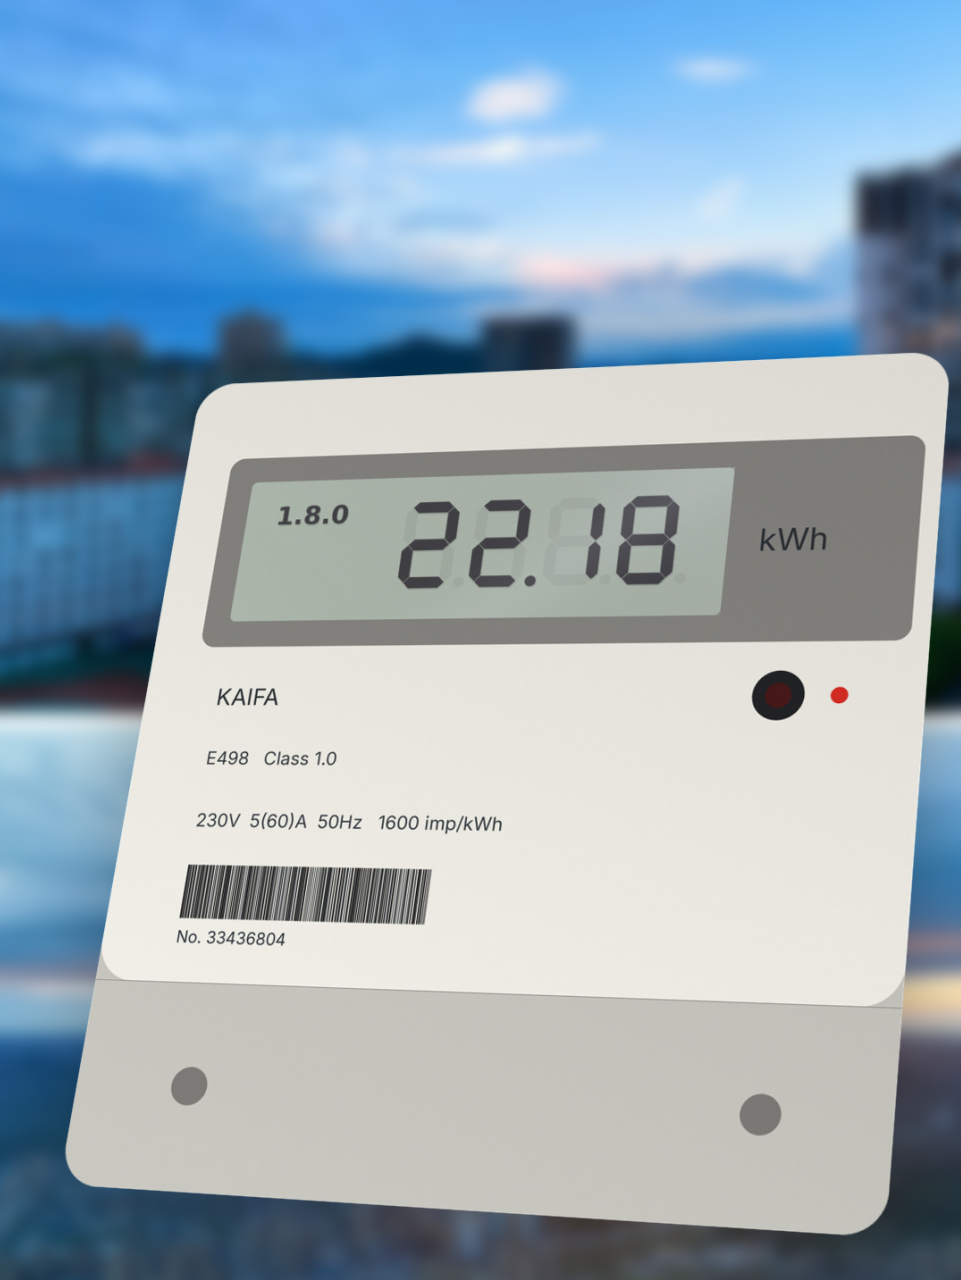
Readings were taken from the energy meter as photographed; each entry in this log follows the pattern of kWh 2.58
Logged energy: kWh 22.18
